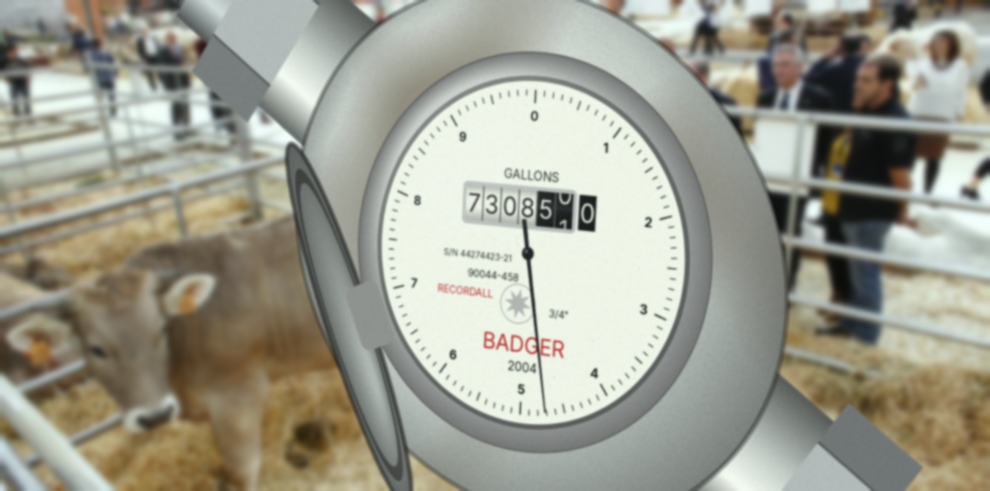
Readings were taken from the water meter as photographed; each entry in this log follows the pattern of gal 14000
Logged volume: gal 7308504.7
